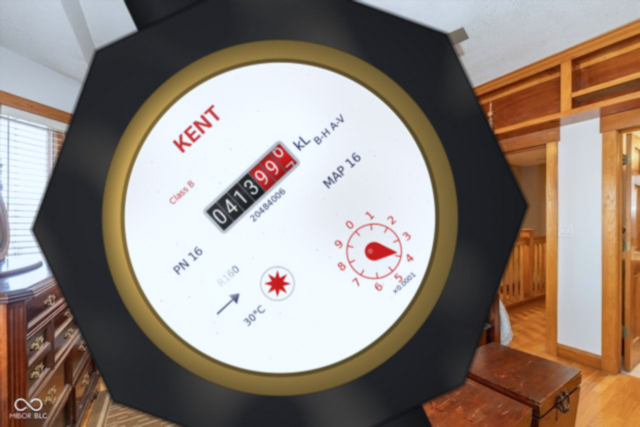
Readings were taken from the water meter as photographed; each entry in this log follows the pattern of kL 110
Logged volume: kL 413.9963
